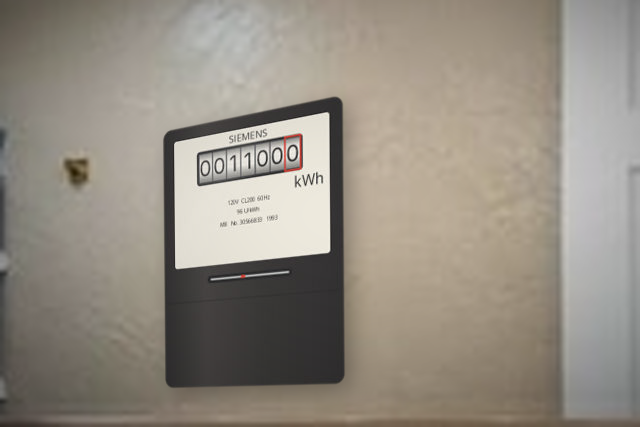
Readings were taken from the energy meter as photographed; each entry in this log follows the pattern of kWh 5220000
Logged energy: kWh 1100.0
